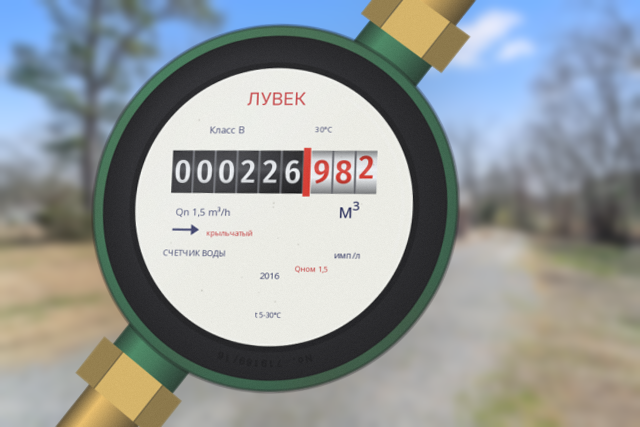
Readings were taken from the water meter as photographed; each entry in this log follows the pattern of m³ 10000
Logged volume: m³ 226.982
